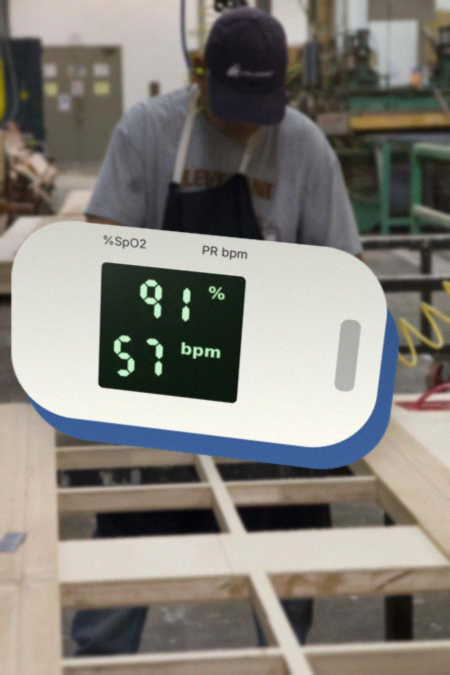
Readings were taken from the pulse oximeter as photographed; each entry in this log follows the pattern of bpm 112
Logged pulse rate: bpm 57
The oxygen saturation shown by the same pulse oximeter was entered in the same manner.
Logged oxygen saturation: % 91
